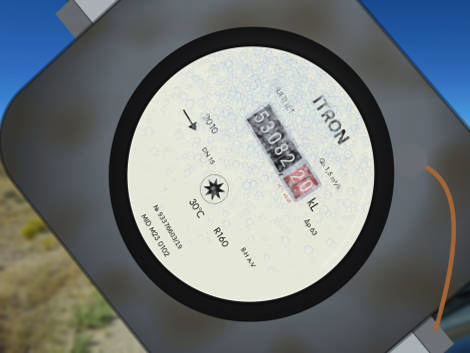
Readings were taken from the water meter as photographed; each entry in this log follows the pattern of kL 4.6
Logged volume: kL 53082.20
